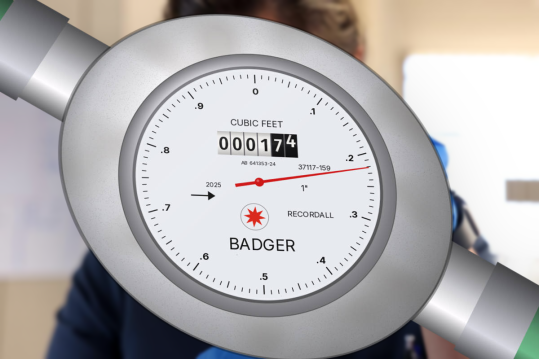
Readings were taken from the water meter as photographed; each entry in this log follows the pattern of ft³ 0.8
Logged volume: ft³ 174.22
